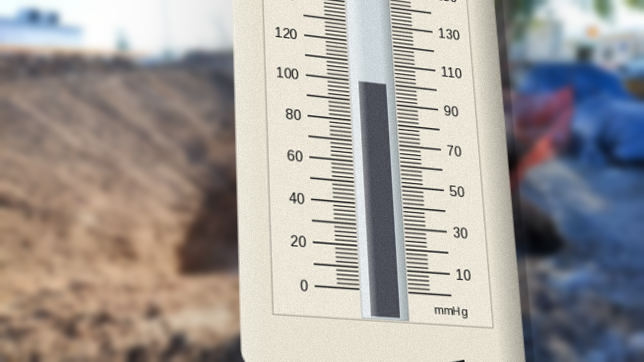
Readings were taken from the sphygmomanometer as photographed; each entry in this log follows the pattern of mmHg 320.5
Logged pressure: mmHg 100
